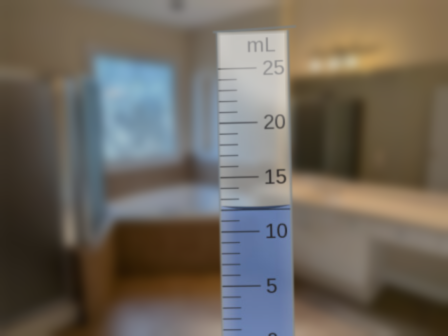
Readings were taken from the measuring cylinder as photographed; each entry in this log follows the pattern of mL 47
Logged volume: mL 12
